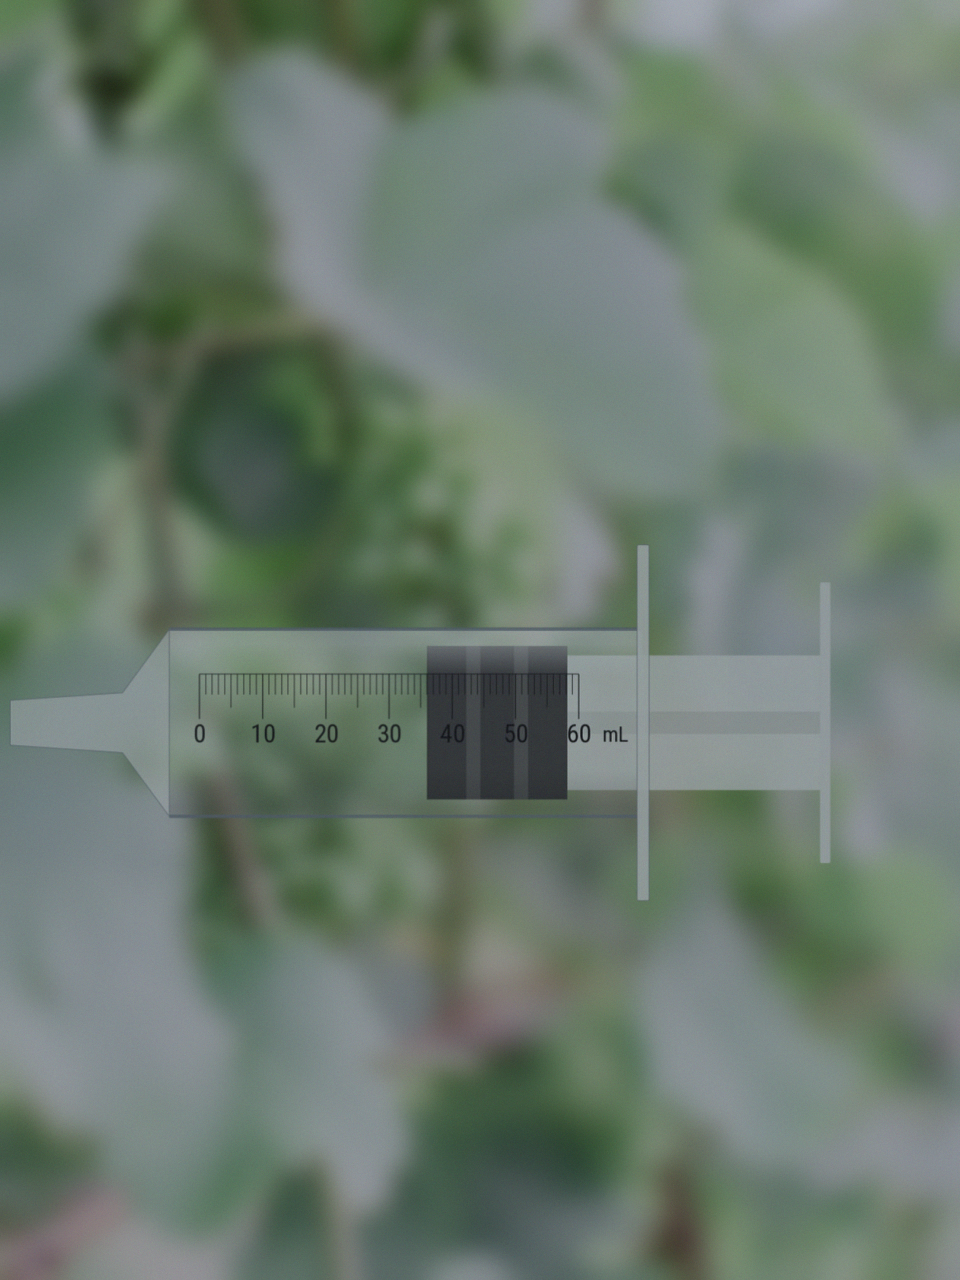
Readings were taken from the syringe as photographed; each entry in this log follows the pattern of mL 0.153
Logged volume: mL 36
